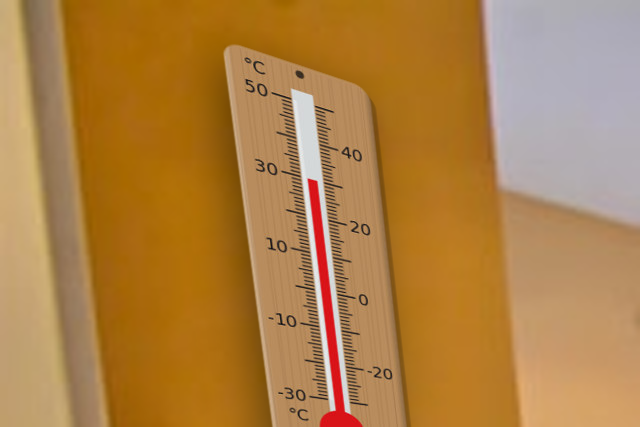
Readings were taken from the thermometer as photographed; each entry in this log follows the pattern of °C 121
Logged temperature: °C 30
